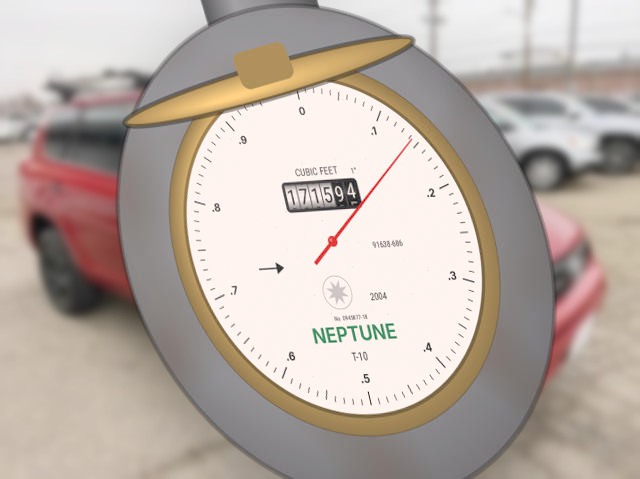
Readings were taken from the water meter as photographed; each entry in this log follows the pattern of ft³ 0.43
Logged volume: ft³ 171594.14
